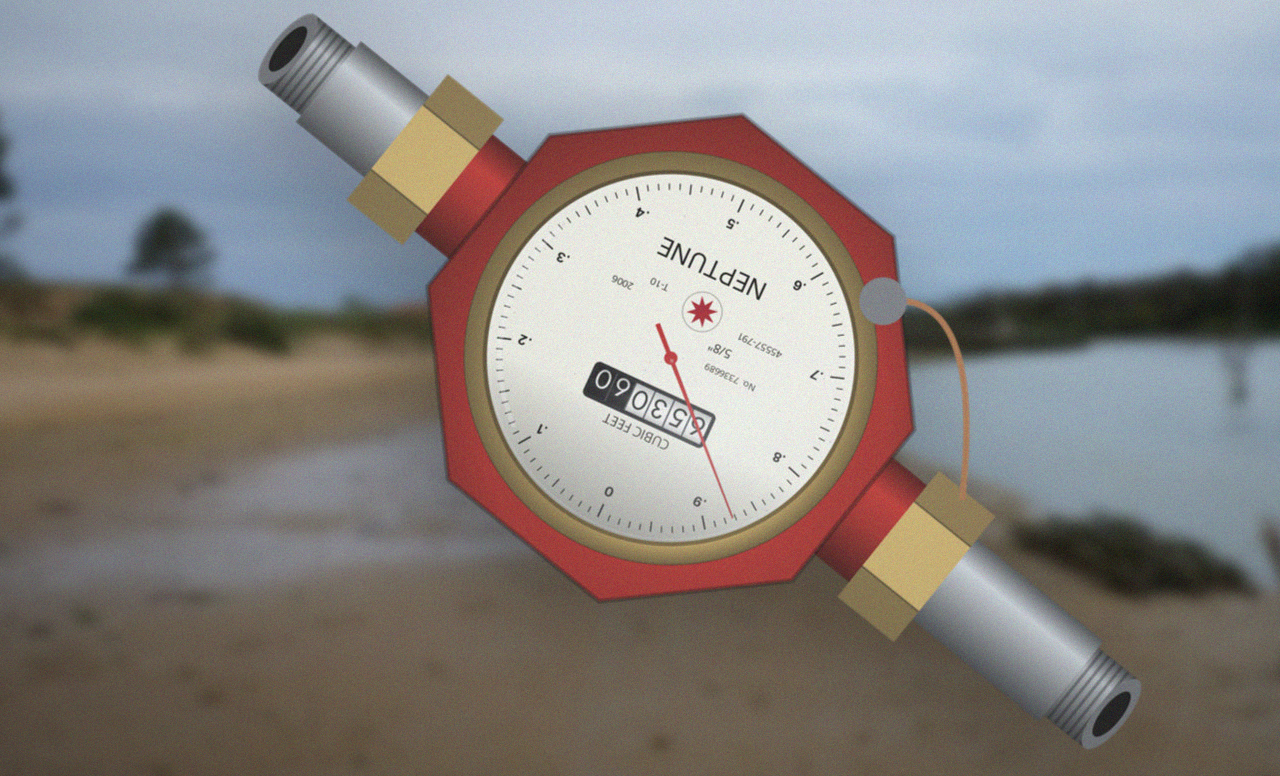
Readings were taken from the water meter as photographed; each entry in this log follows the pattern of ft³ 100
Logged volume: ft³ 653059.87
